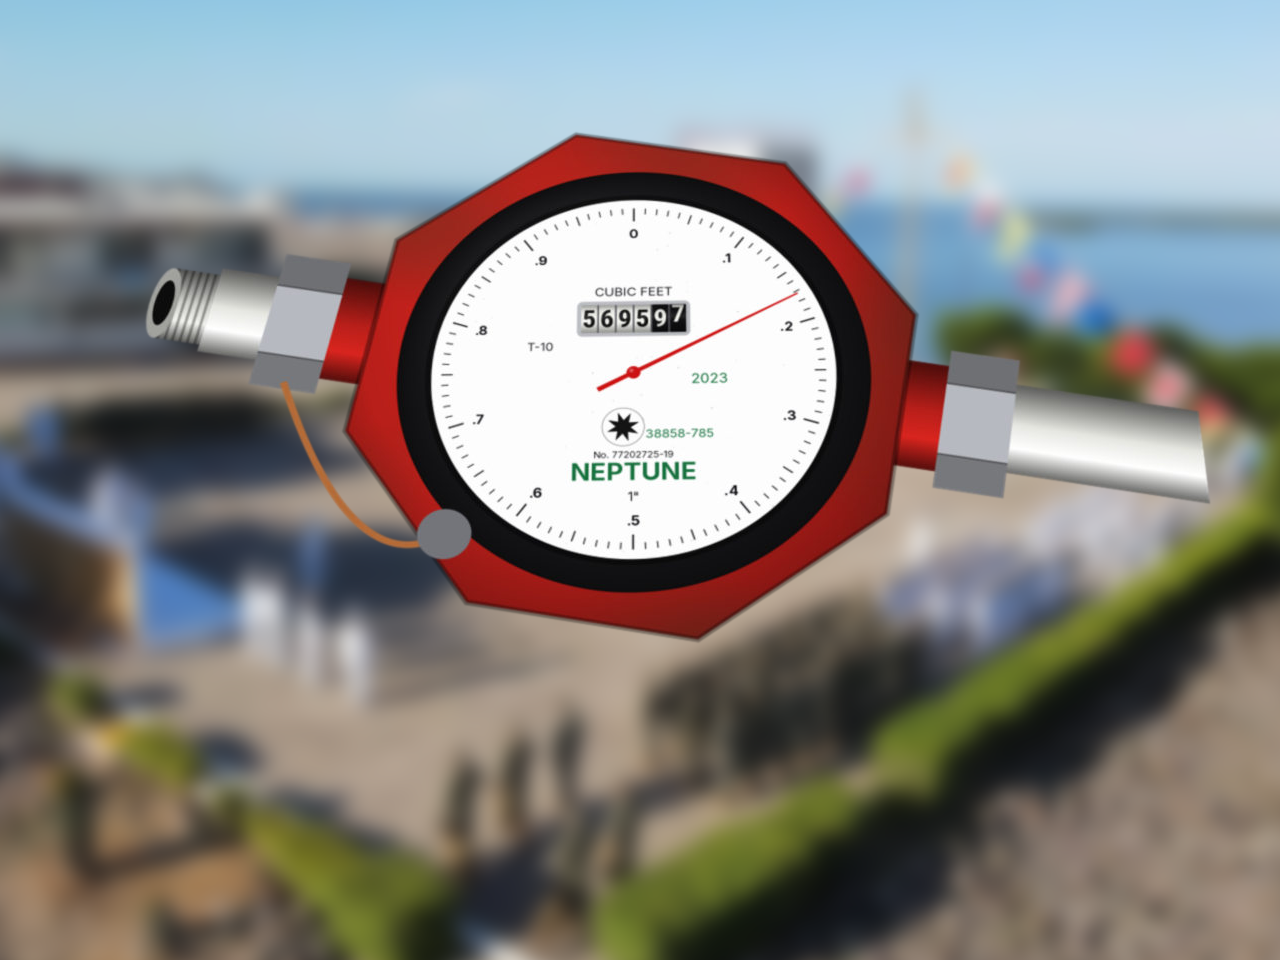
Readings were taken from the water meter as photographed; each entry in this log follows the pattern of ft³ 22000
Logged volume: ft³ 569597.17
